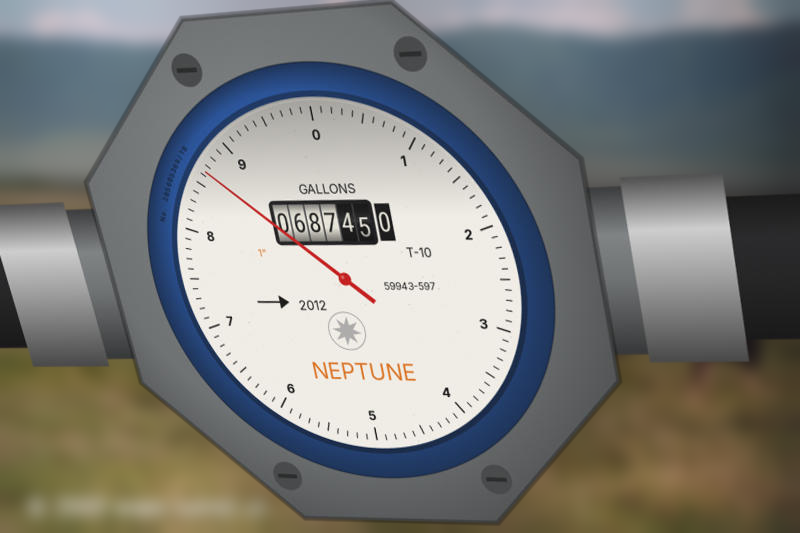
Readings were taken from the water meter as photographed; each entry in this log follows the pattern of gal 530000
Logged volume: gal 687448.6
